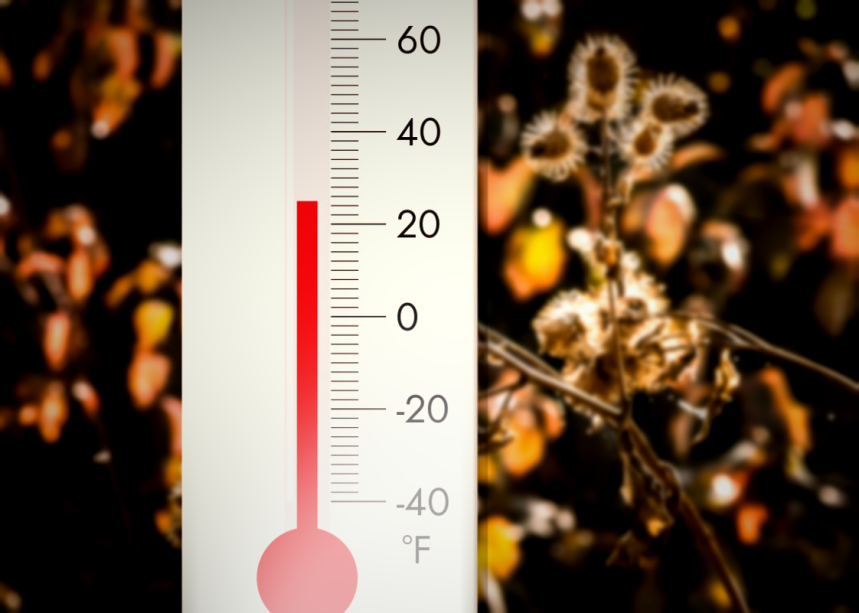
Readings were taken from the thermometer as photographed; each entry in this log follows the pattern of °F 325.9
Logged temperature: °F 25
